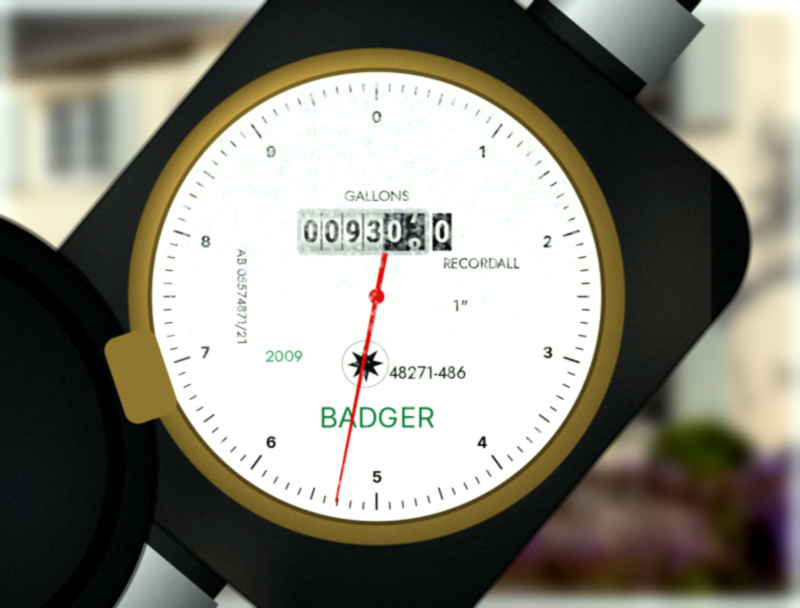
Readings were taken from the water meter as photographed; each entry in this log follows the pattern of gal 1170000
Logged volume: gal 93075.3
